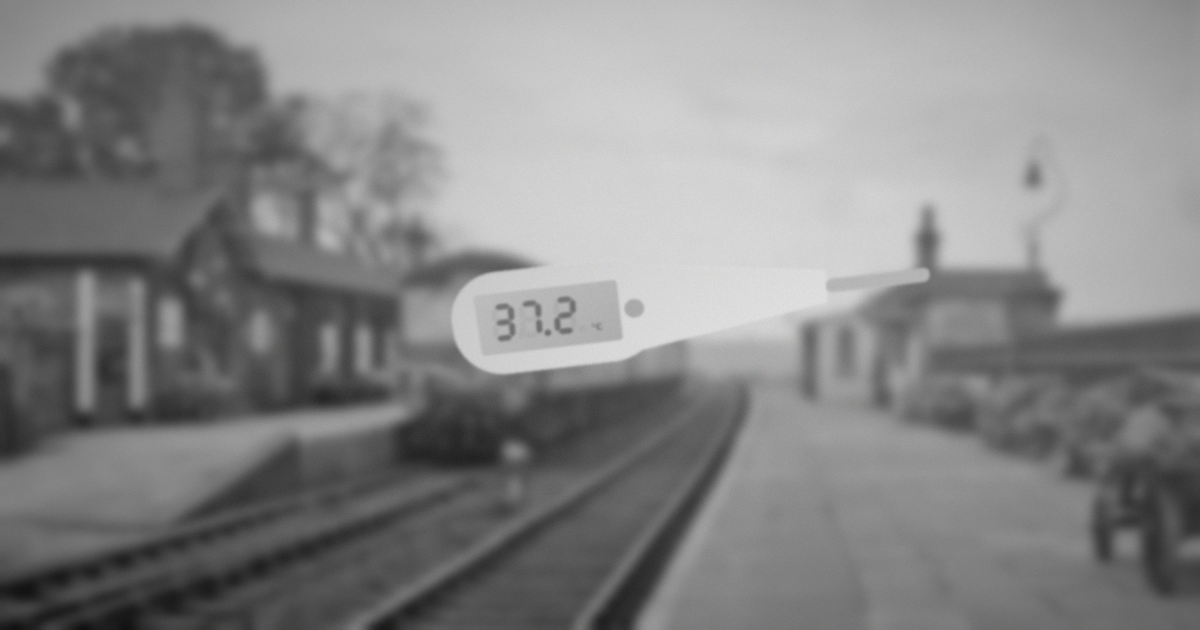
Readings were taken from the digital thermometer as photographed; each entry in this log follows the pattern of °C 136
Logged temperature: °C 37.2
